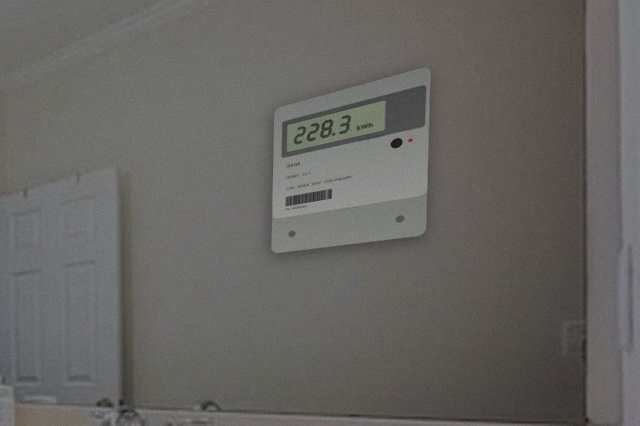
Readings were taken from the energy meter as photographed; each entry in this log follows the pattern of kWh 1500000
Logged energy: kWh 228.3
